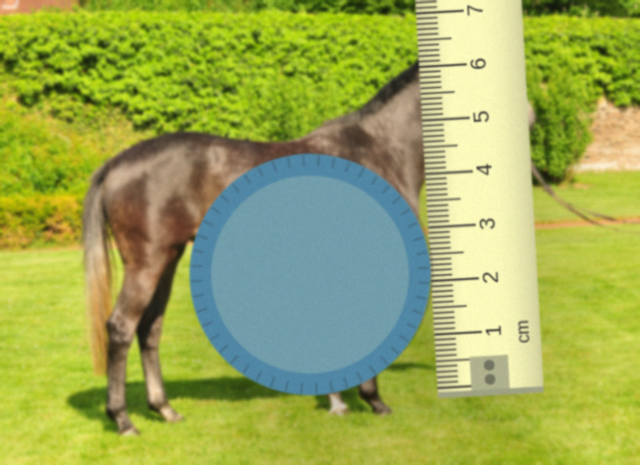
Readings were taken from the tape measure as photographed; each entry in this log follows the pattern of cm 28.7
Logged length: cm 4.5
